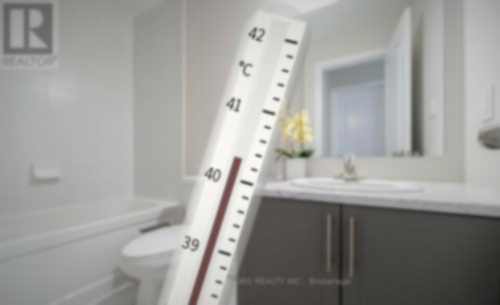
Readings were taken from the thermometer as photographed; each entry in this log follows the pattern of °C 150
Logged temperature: °C 40.3
